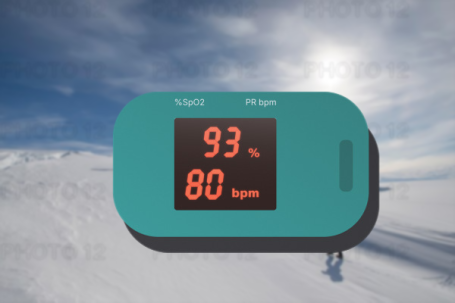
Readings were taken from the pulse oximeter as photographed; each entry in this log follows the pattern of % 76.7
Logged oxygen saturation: % 93
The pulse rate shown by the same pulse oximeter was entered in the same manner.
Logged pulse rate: bpm 80
